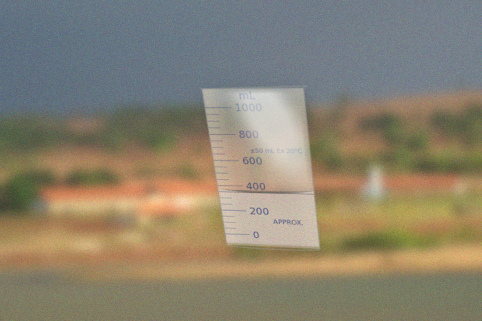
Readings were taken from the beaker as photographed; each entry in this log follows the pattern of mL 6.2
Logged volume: mL 350
